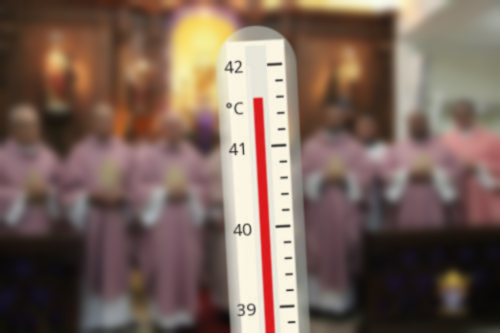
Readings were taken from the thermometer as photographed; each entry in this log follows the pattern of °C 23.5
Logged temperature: °C 41.6
